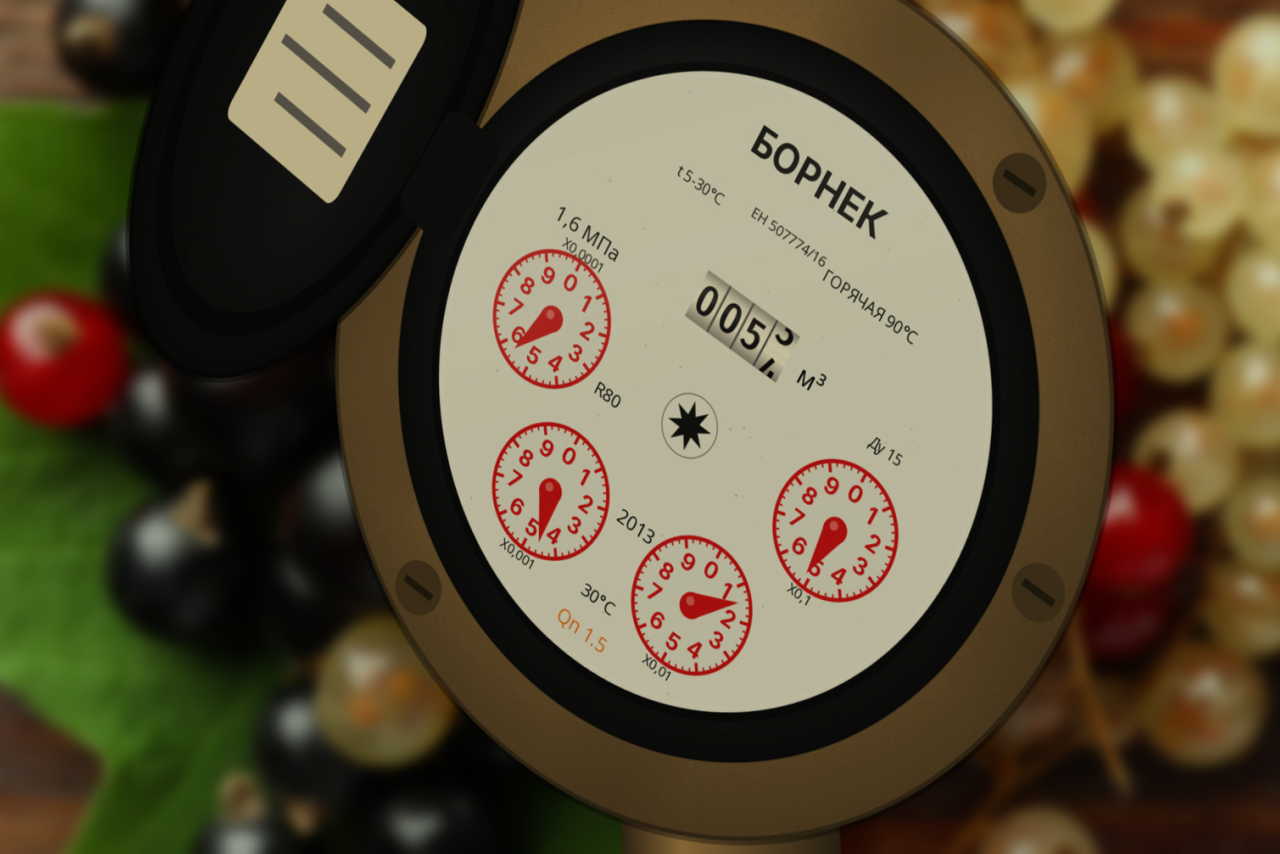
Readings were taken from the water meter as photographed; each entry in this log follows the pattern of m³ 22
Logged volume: m³ 53.5145
